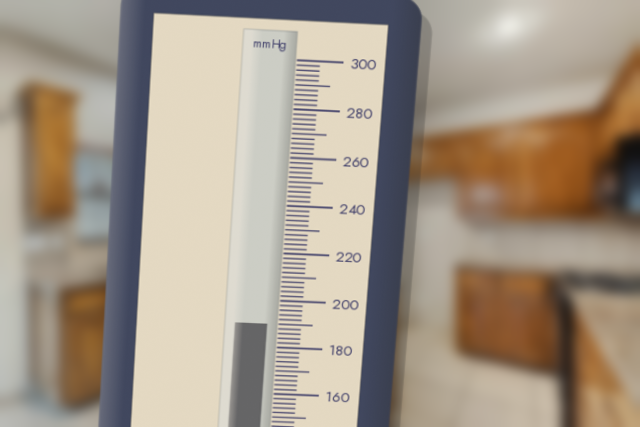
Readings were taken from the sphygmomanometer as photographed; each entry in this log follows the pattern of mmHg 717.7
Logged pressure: mmHg 190
